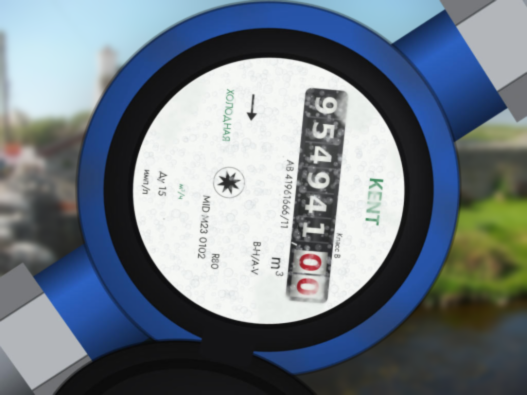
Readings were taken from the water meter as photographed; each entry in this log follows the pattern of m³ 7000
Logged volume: m³ 954941.00
